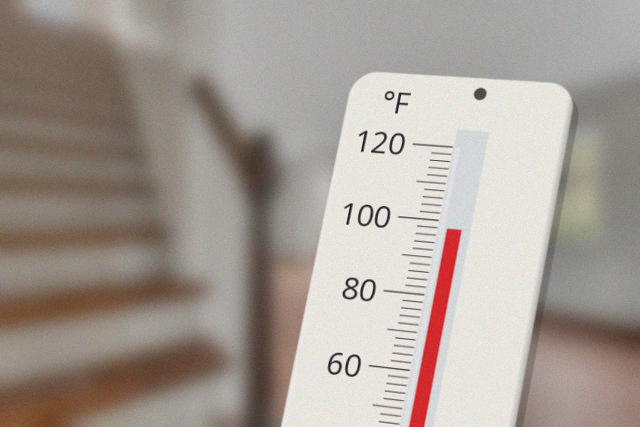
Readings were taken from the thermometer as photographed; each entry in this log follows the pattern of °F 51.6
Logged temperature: °F 98
